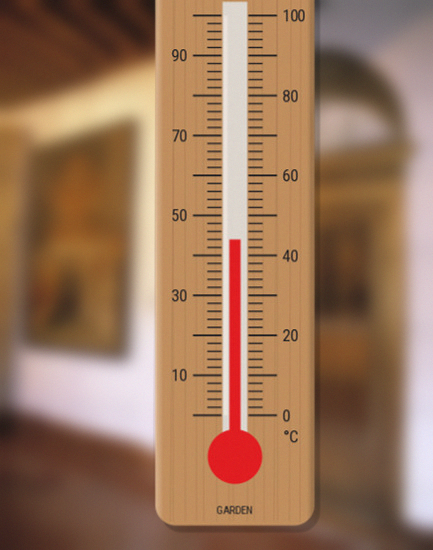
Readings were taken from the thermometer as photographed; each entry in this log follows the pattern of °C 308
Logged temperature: °C 44
